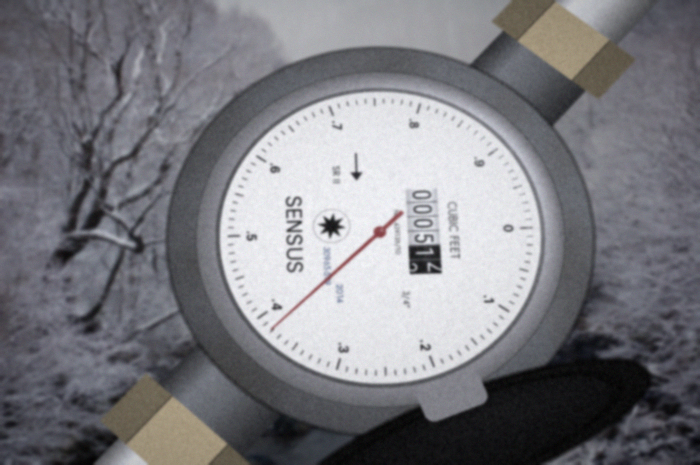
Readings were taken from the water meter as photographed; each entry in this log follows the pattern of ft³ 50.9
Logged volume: ft³ 512.38
